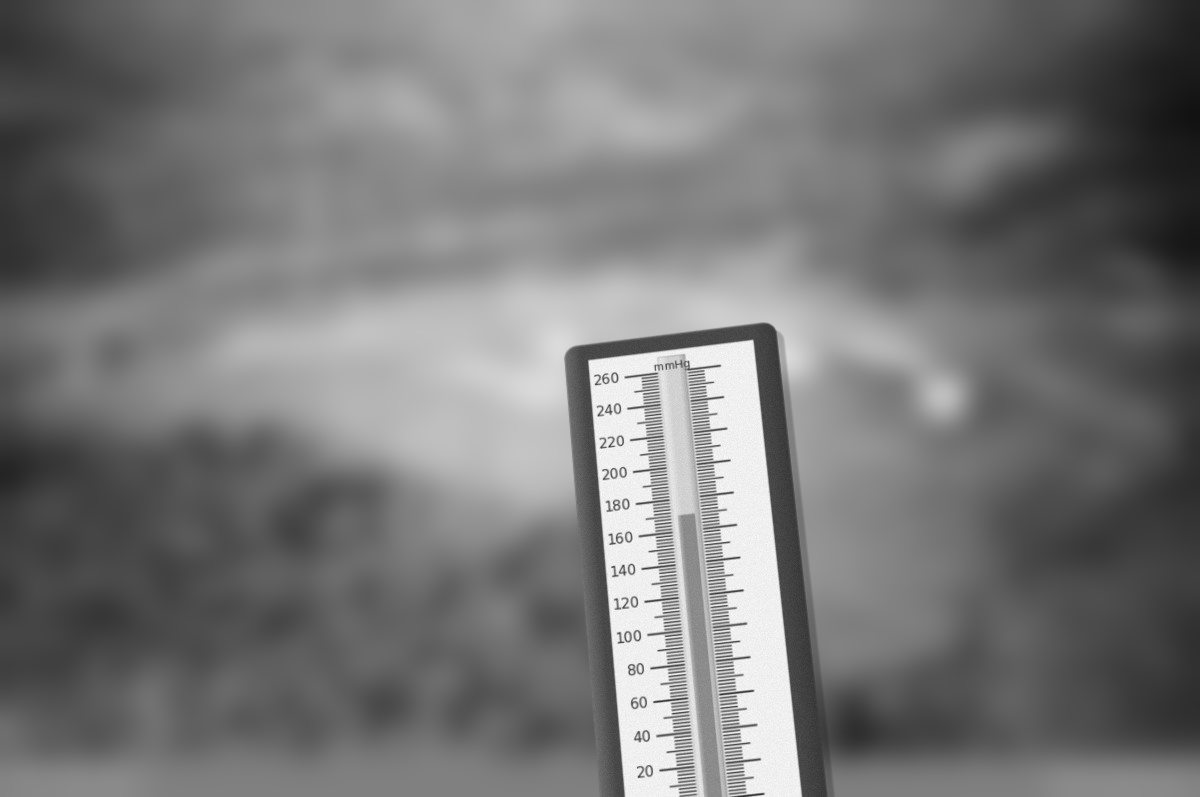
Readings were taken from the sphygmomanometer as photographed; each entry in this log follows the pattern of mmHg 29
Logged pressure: mmHg 170
